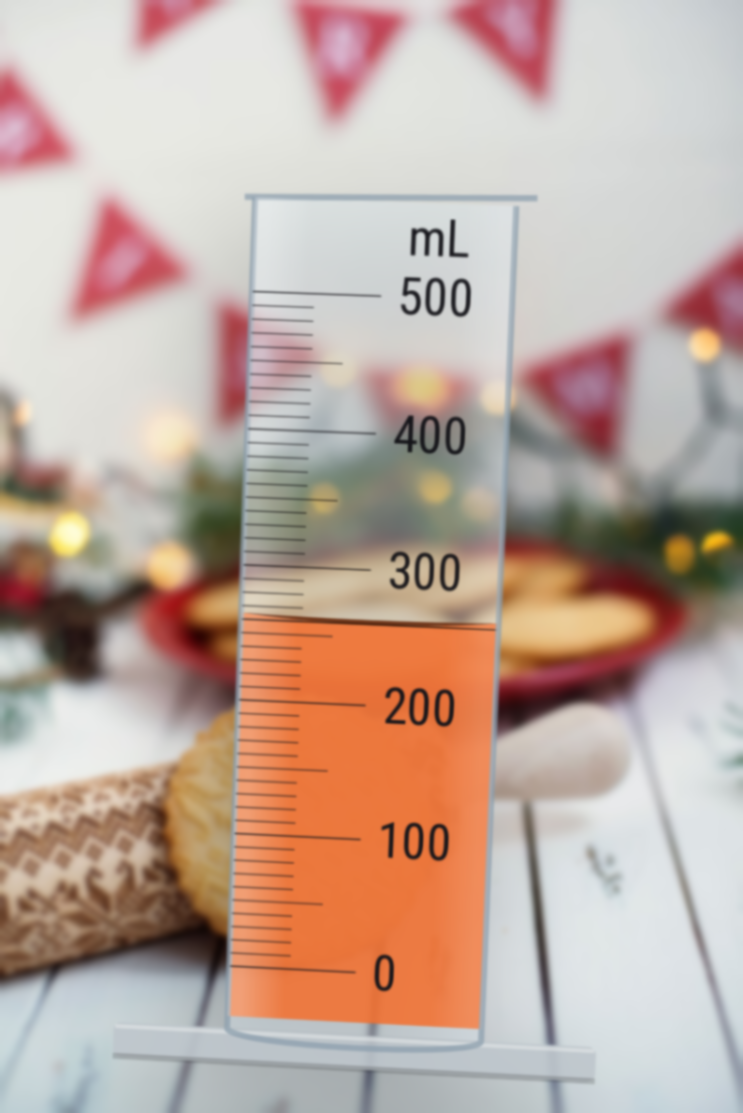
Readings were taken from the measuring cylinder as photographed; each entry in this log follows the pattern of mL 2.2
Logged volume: mL 260
